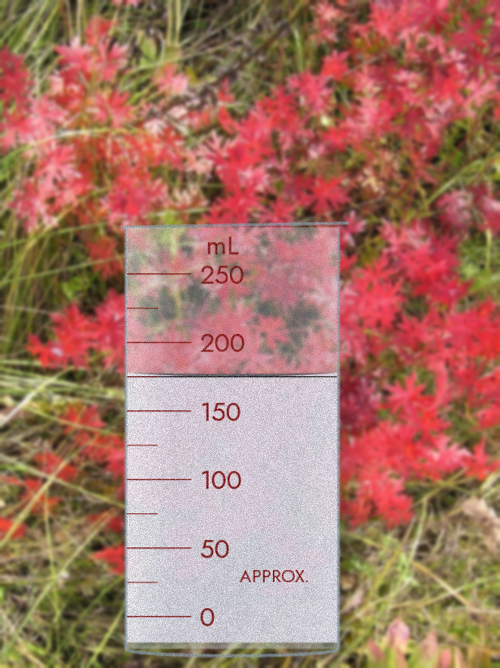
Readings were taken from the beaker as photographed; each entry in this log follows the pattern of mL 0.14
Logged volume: mL 175
